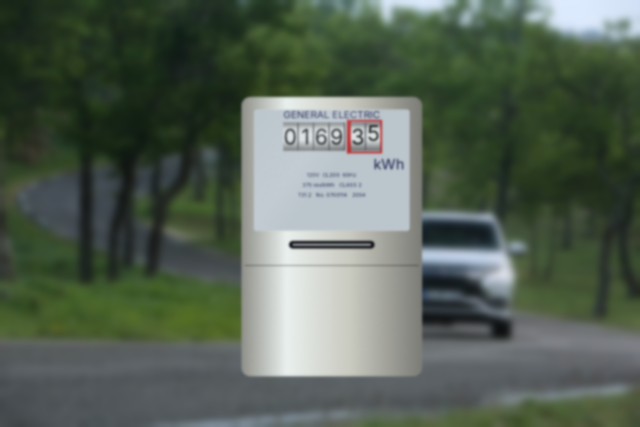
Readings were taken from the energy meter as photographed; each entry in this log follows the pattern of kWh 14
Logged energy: kWh 169.35
